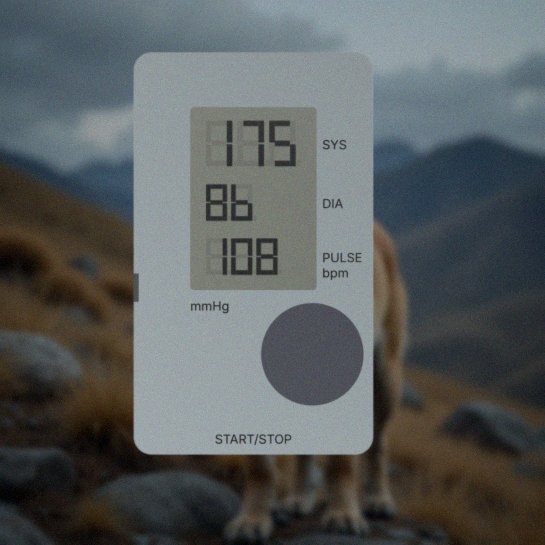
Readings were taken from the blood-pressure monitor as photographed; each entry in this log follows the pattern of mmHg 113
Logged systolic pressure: mmHg 175
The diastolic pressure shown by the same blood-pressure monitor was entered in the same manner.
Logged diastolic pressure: mmHg 86
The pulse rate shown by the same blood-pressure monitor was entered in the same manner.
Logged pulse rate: bpm 108
